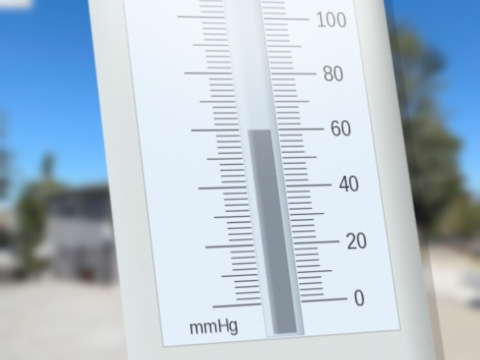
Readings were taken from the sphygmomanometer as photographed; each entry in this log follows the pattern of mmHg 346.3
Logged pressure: mmHg 60
